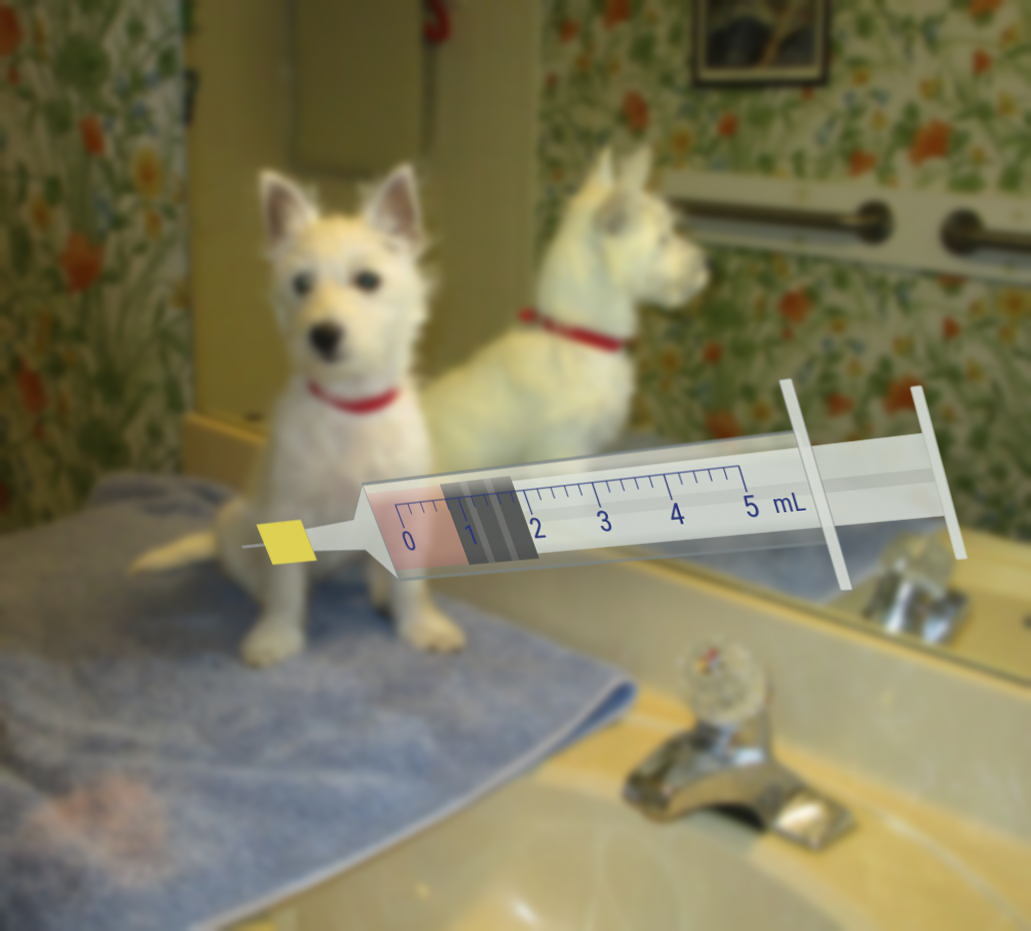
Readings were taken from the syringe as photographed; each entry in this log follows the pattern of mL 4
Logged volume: mL 0.8
